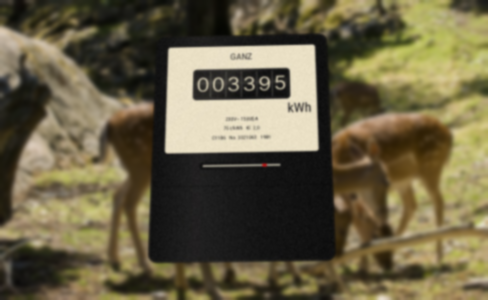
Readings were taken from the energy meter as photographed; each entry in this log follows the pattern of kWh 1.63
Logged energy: kWh 3395
